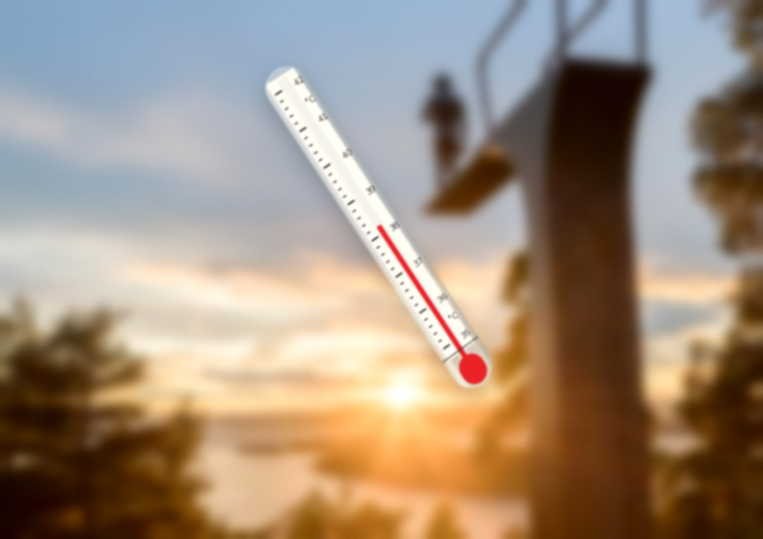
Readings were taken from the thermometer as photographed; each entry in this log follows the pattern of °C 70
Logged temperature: °C 38.2
